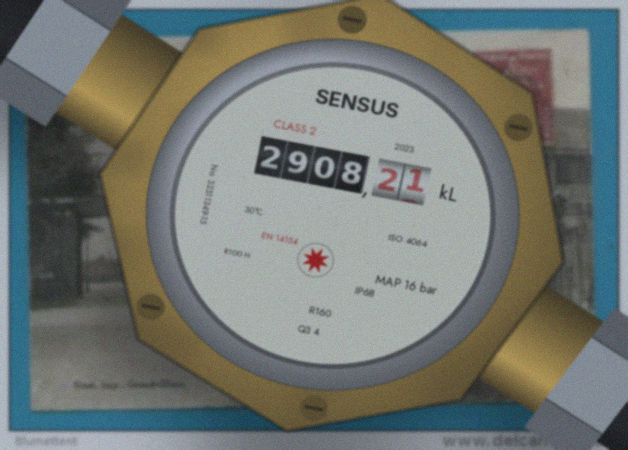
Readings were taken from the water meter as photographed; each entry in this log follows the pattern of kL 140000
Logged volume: kL 2908.21
